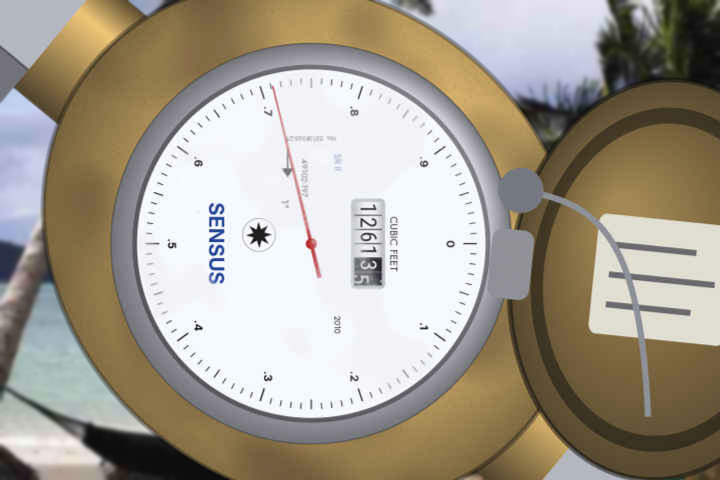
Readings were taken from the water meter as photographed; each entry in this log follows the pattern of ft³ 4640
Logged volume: ft³ 126134.71
